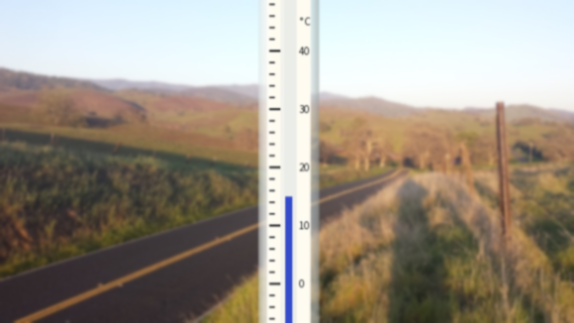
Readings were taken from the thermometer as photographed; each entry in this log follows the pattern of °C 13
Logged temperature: °C 15
